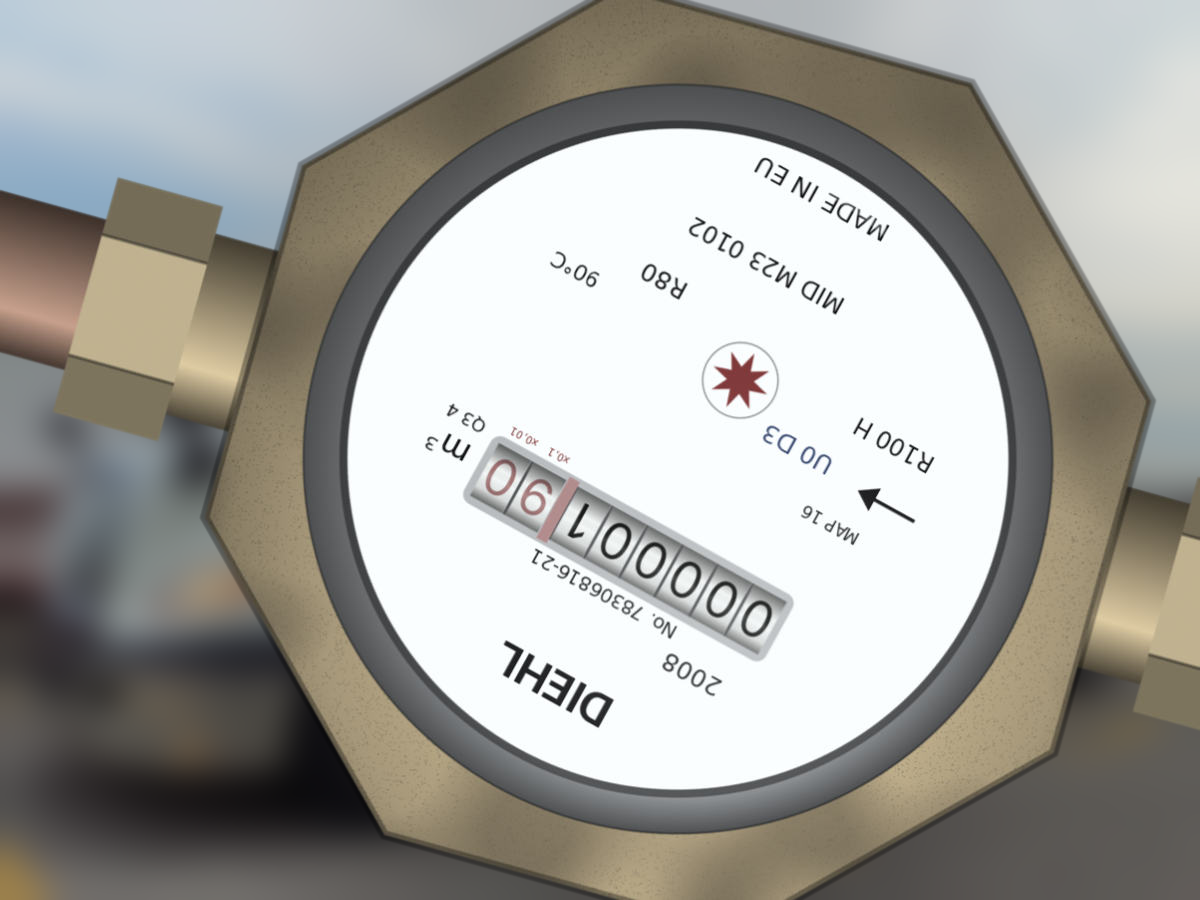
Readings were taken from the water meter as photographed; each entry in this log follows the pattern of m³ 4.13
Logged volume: m³ 1.90
